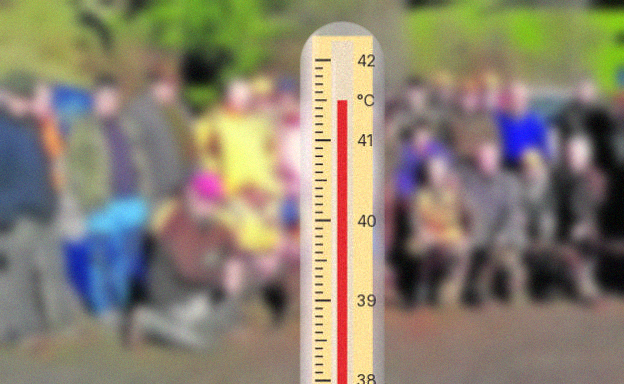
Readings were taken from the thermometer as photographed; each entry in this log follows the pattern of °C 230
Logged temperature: °C 41.5
